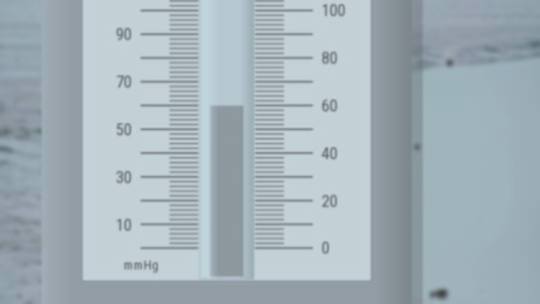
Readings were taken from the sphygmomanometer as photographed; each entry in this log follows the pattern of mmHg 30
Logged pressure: mmHg 60
